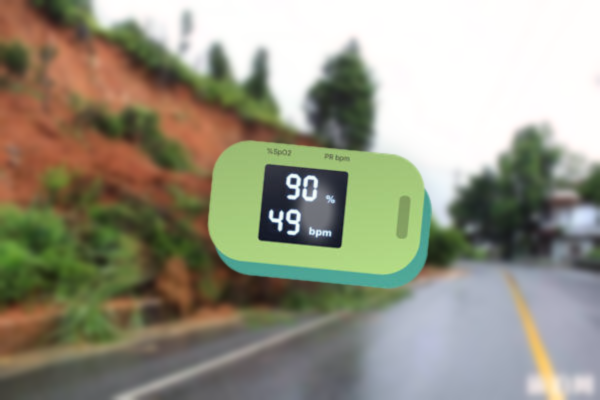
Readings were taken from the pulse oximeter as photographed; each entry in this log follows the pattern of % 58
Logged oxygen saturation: % 90
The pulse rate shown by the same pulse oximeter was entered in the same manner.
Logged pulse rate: bpm 49
